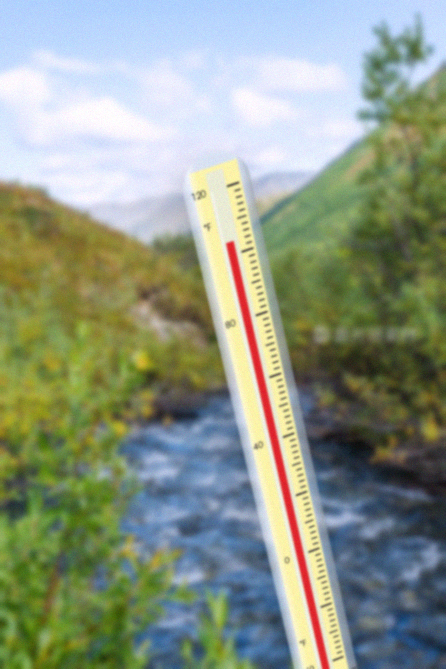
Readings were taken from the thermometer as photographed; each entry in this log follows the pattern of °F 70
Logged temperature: °F 104
